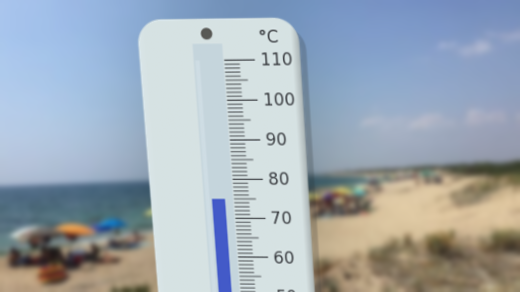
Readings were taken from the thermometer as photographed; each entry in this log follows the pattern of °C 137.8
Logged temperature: °C 75
